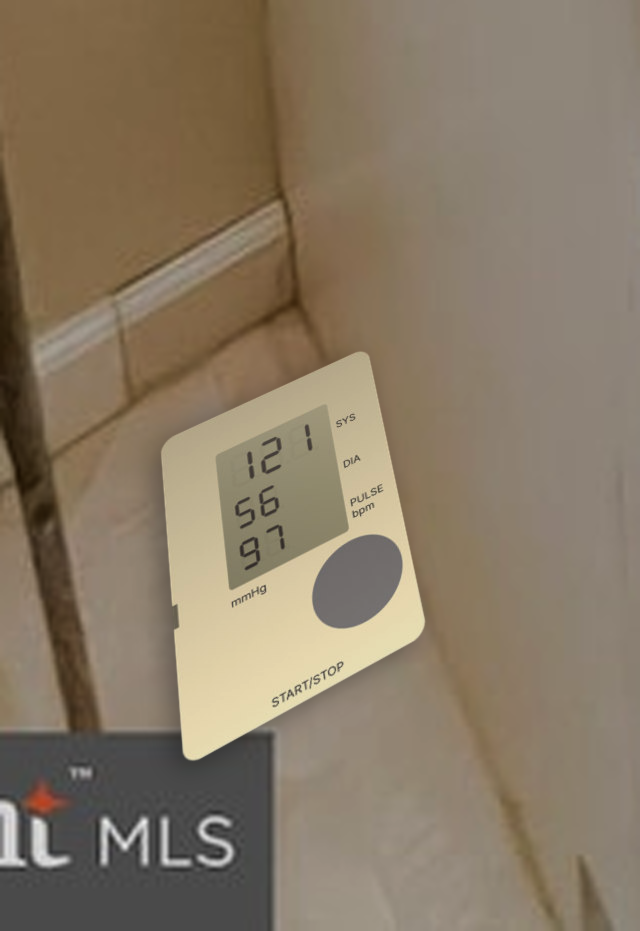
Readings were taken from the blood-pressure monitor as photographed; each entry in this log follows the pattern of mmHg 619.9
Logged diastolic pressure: mmHg 56
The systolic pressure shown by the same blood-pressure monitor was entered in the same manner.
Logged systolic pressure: mmHg 121
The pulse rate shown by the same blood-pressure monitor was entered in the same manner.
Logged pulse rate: bpm 97
